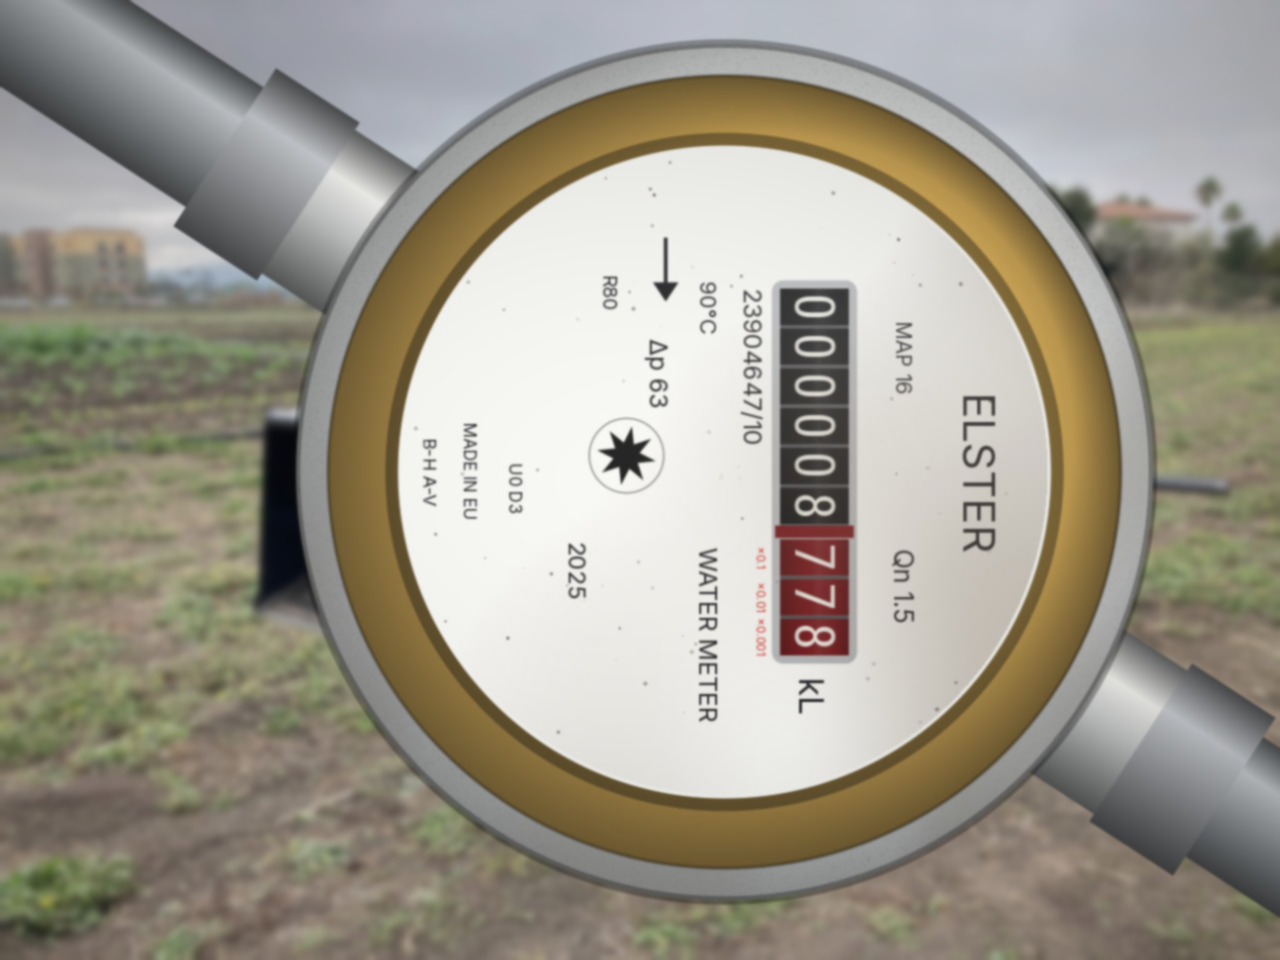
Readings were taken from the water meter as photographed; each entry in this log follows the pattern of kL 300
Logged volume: kL 8.778
